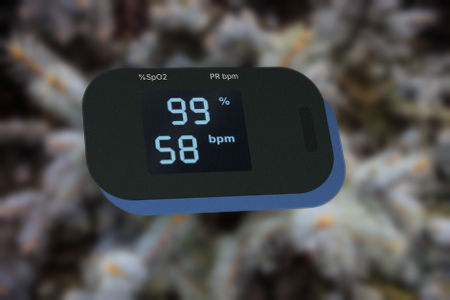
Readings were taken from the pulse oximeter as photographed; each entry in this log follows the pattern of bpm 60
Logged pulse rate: bpm 58
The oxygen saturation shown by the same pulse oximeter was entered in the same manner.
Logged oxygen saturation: % 99
